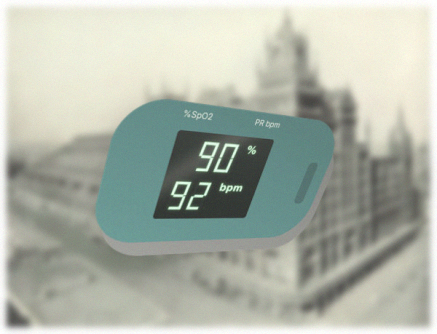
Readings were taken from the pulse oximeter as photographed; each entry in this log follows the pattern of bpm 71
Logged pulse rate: bpm 92
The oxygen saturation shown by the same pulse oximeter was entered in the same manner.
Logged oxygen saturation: % 90
